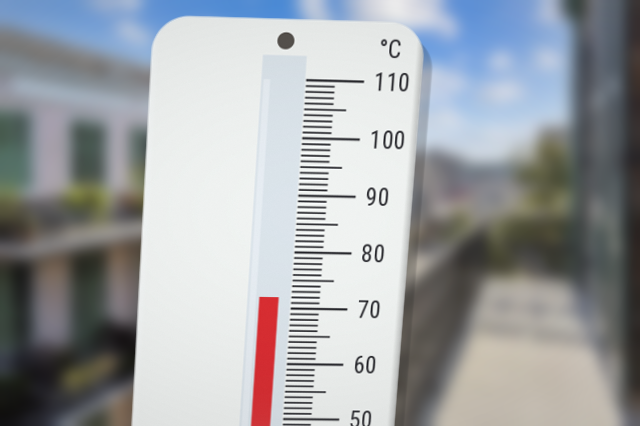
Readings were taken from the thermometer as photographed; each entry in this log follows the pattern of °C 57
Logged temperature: °C 72
